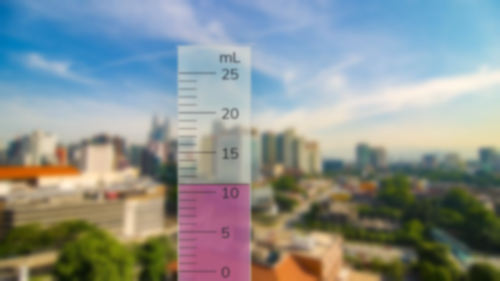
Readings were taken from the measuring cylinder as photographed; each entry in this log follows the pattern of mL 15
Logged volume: mL 11
